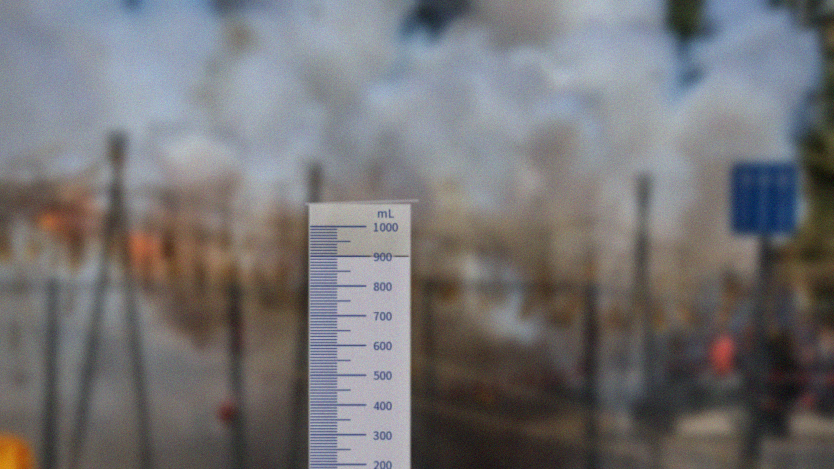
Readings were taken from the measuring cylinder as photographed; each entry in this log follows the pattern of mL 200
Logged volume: mL 900
